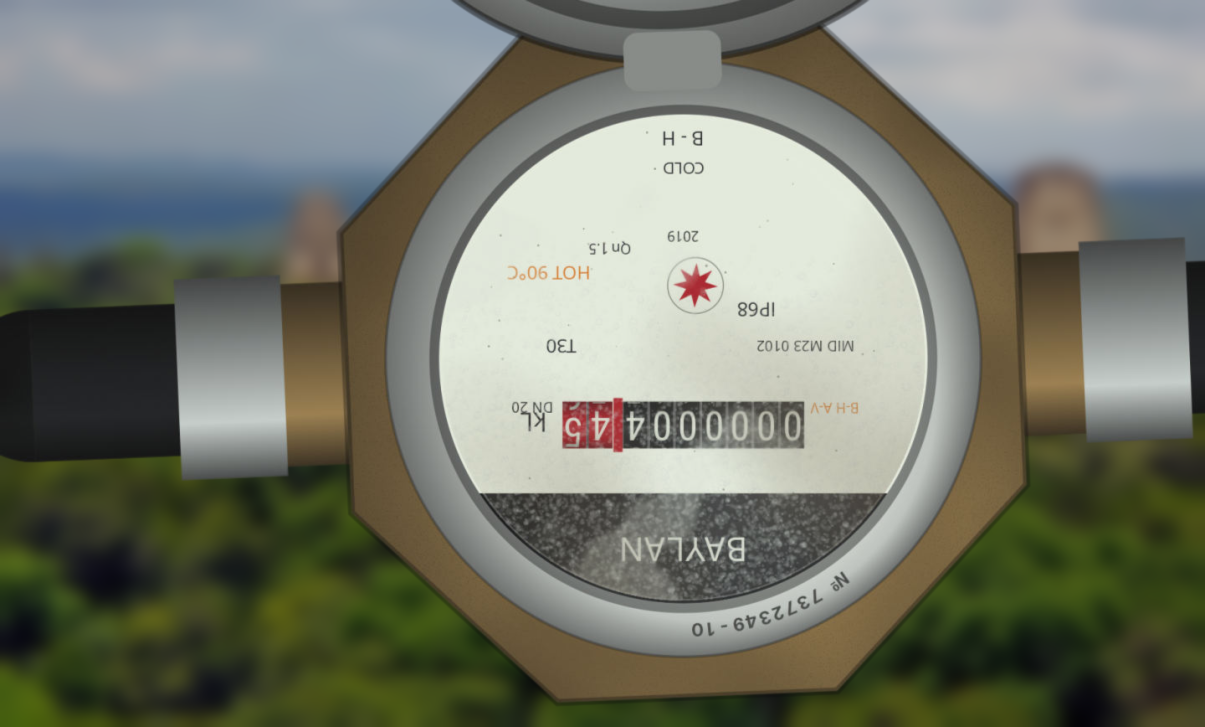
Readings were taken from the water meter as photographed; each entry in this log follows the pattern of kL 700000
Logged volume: kL 4.45
